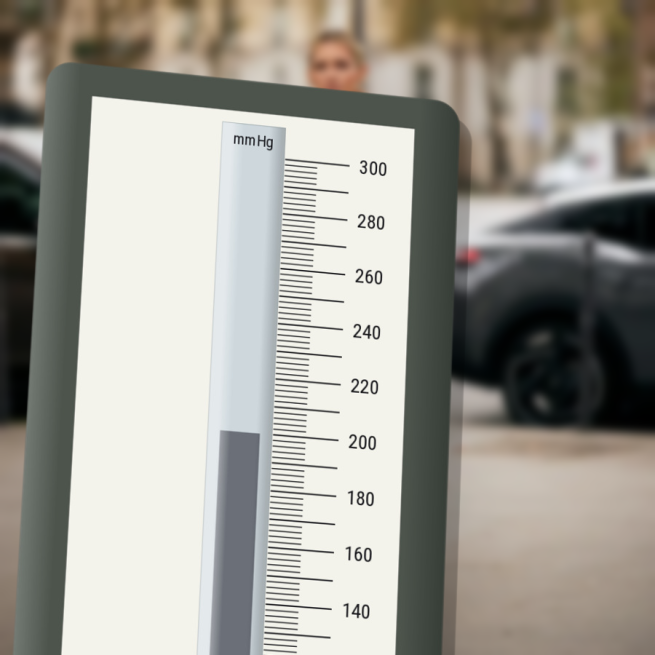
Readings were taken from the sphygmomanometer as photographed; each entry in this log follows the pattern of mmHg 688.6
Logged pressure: mmHg 200
